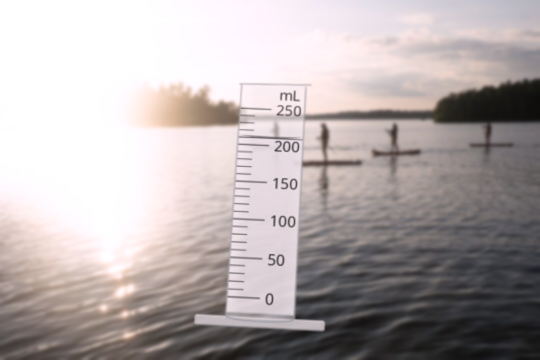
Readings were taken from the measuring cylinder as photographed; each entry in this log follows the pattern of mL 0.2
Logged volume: mL 210
